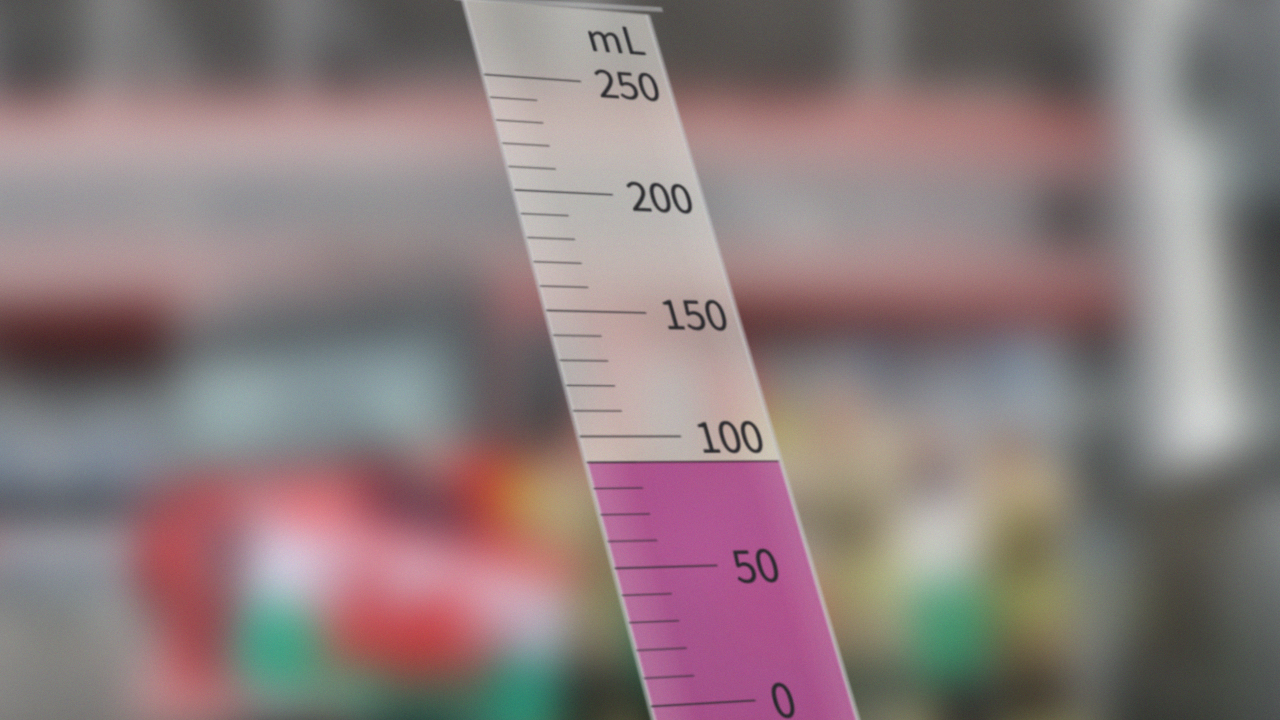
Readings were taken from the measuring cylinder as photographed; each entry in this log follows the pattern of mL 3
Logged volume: mL 90
